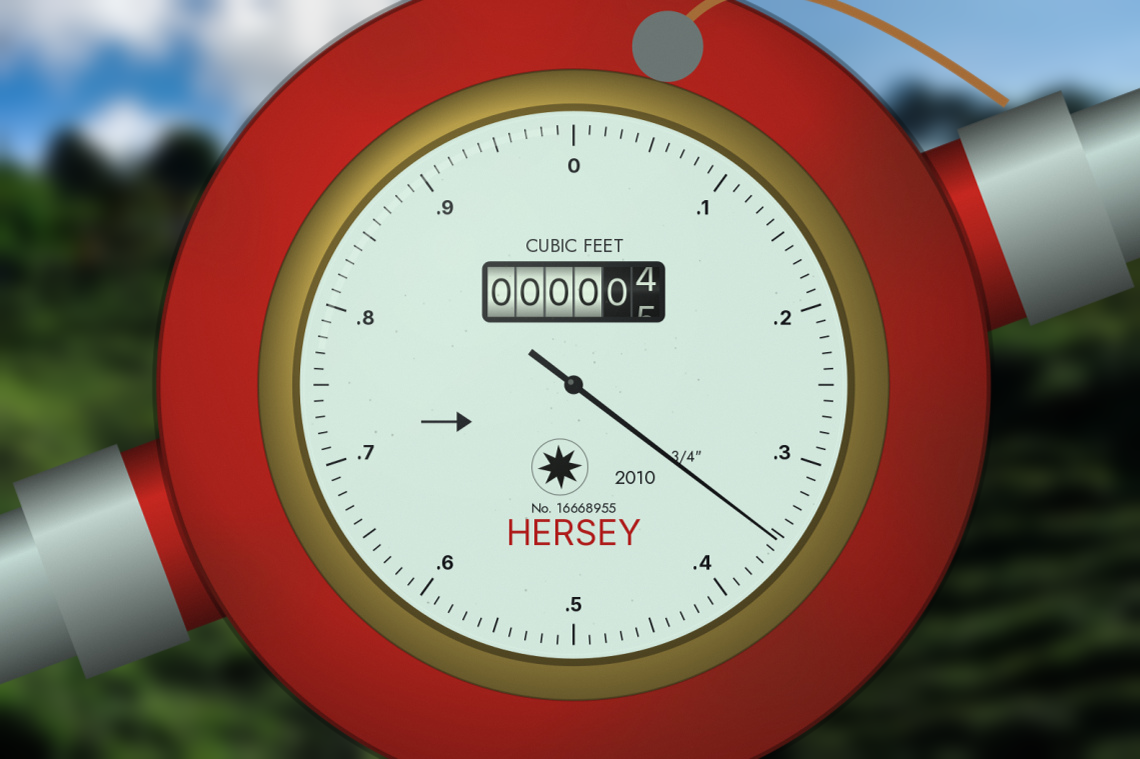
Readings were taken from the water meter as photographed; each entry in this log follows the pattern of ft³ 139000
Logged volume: ft³ 4.35
